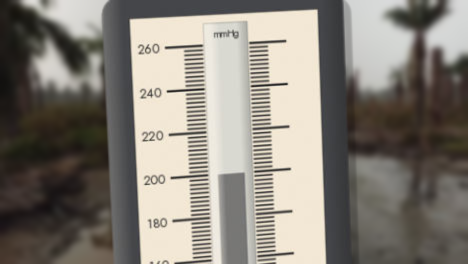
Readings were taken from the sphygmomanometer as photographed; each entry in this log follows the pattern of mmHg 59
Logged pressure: mmHg 200
